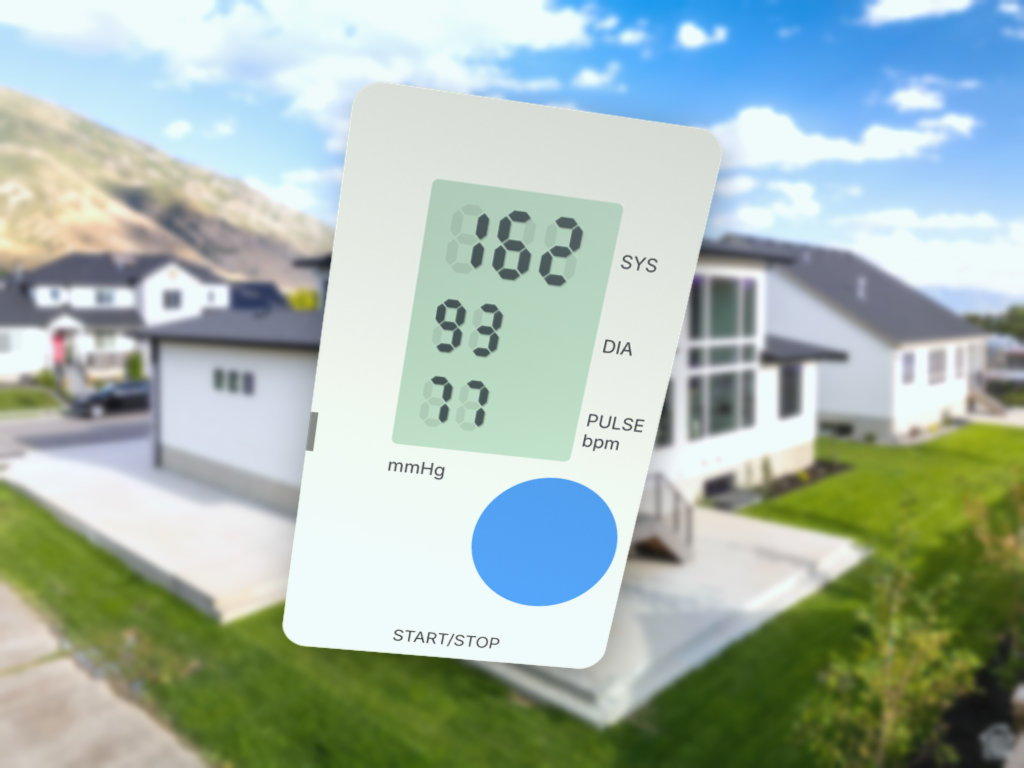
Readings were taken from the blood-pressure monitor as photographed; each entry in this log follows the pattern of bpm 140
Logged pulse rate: bpm 77
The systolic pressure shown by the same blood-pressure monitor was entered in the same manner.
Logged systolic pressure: mmHg 162
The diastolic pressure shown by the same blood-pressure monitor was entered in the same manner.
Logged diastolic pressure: mmHg 93
